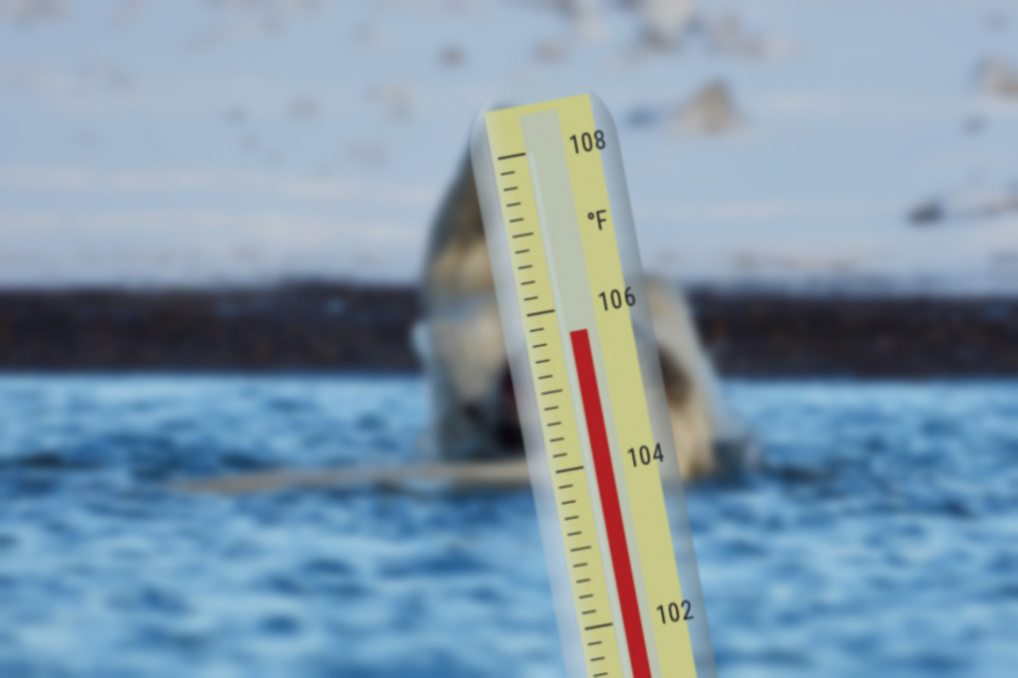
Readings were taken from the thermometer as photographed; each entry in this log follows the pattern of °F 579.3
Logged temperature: °F 105.7
